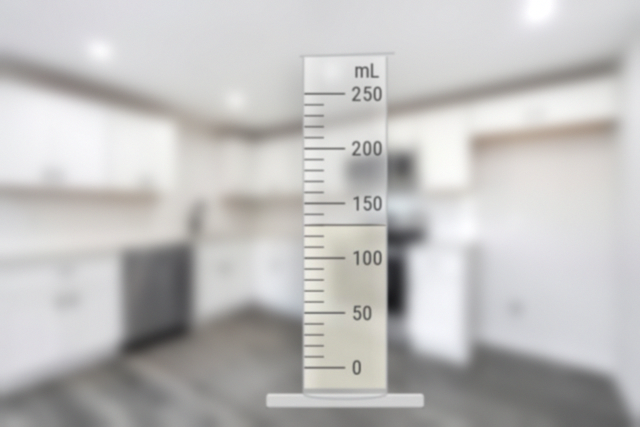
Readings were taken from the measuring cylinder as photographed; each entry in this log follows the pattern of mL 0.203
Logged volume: mL 130
